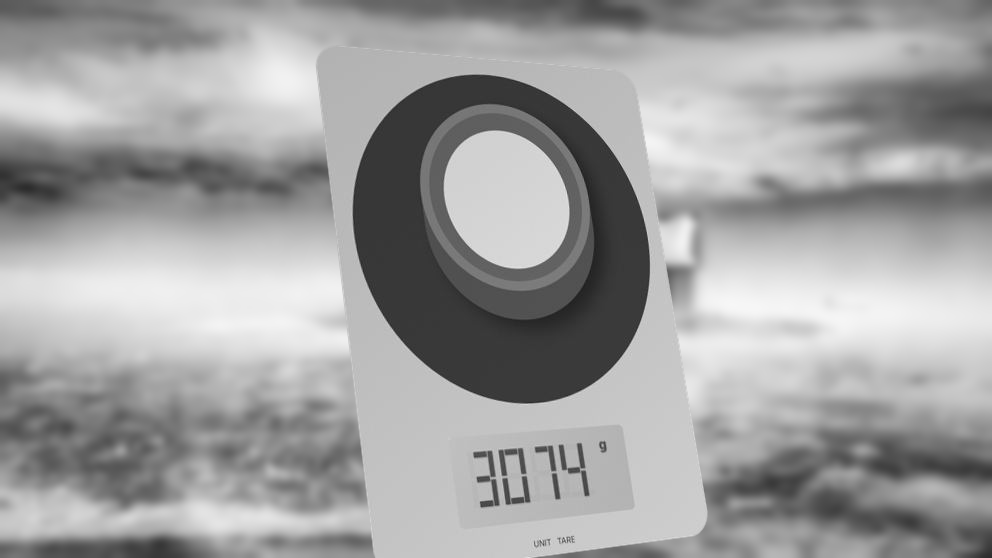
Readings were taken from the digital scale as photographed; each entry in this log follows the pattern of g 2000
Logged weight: g 3074
